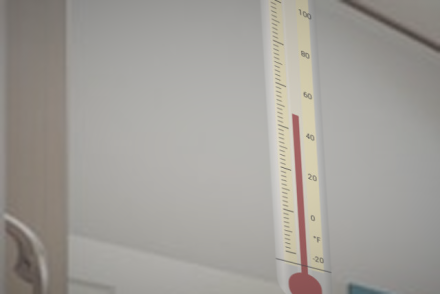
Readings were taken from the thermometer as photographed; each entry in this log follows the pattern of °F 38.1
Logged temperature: °F 48
